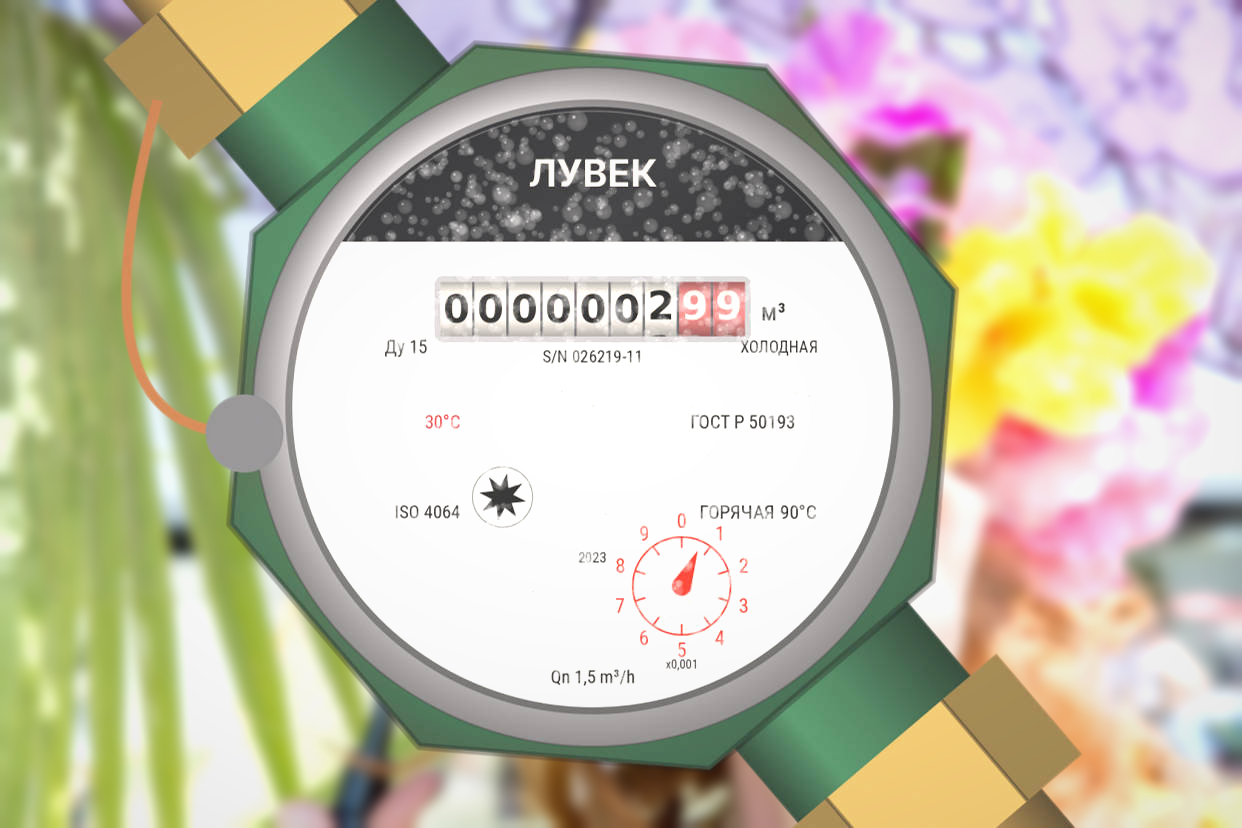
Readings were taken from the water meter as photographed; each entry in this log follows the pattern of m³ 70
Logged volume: m³ 2.990
